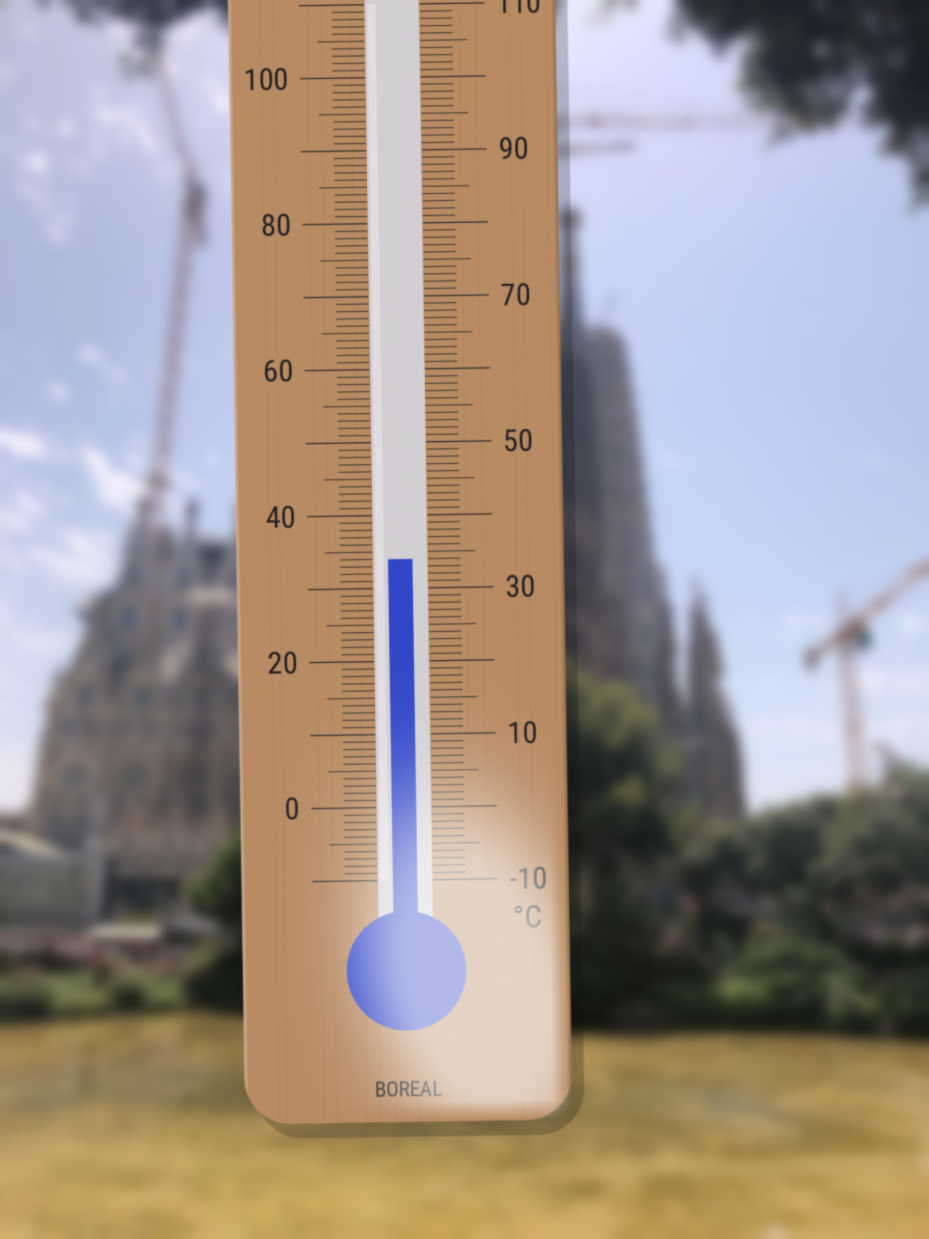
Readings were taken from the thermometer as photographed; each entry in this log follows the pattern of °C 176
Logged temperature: °C 34
